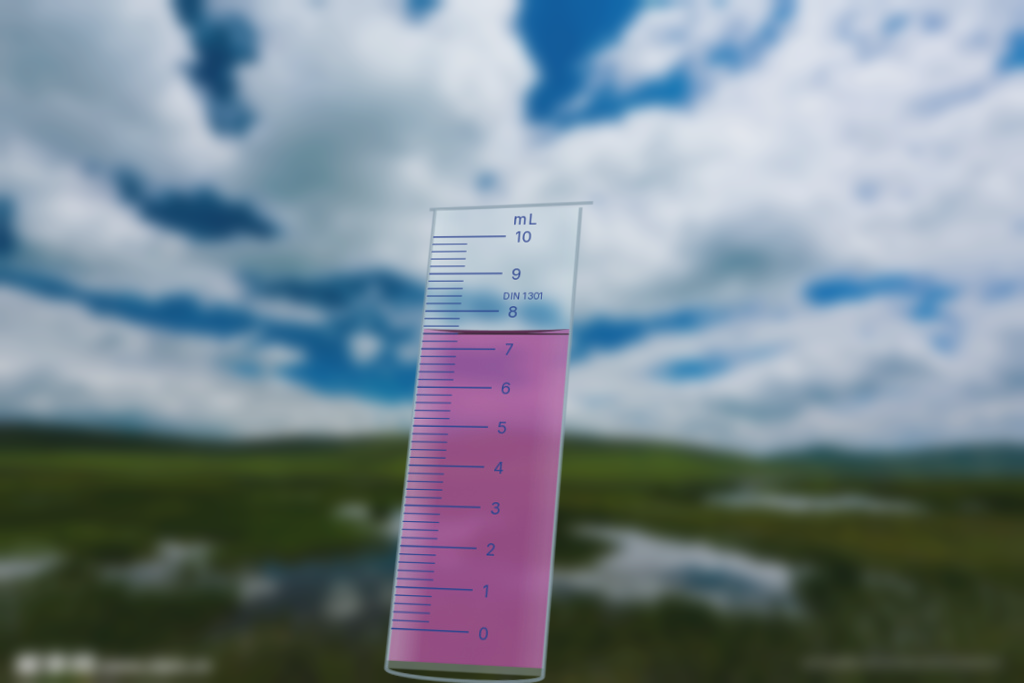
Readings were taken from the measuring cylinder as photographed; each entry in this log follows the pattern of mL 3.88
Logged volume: mL 7.4
